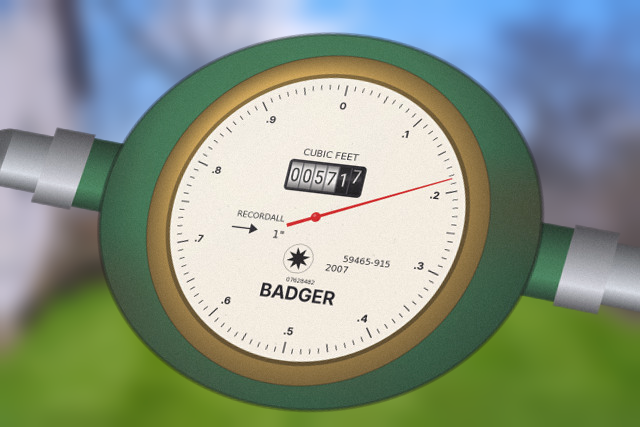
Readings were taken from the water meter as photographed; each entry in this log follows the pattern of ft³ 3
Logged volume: ft³ 5717.18
